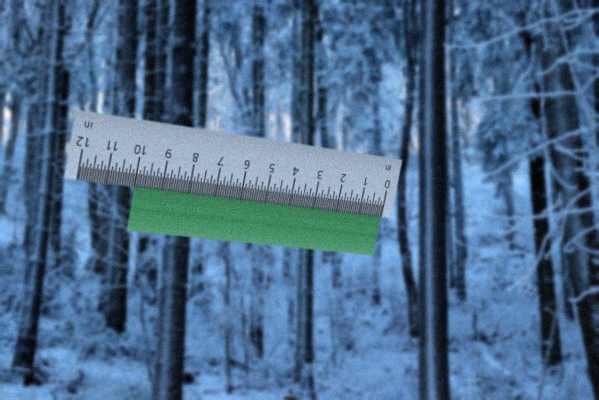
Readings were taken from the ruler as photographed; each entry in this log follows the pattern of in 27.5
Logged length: in 10
